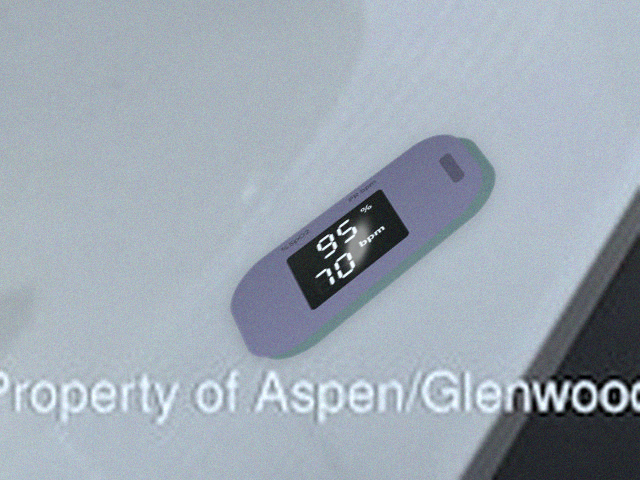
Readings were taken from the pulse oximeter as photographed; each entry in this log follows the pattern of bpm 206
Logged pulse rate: bpm 70
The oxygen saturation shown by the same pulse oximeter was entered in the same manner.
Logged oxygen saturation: % 95
